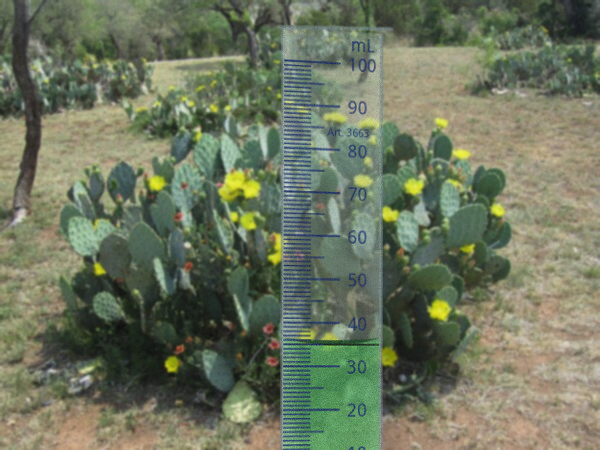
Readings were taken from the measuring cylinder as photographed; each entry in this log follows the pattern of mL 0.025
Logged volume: mL 35
